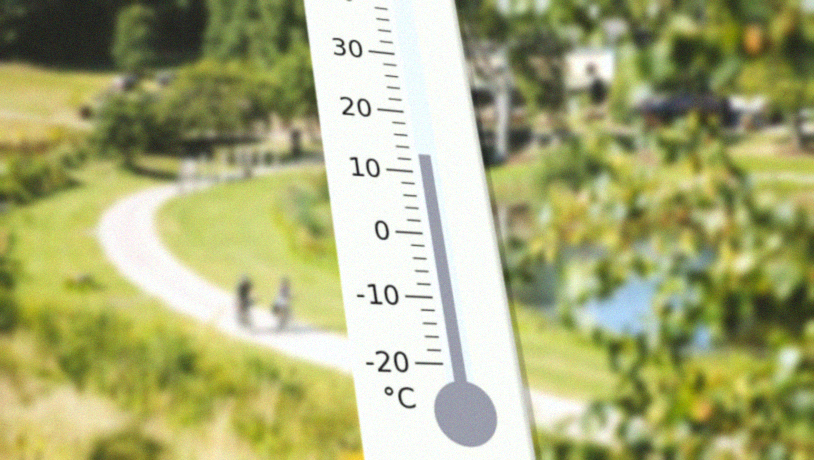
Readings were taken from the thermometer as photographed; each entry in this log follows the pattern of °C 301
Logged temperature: °C 13
